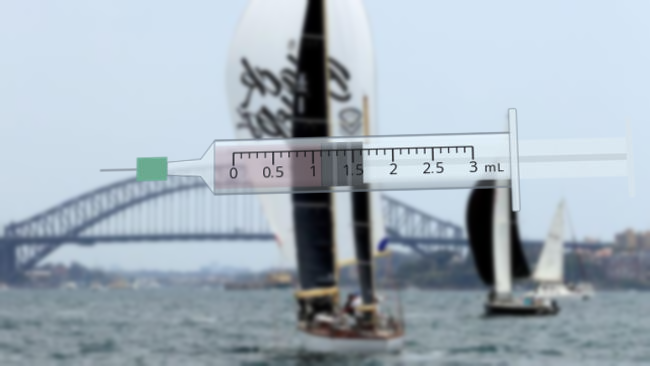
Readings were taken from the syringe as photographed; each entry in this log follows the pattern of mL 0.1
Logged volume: mL 1.1
